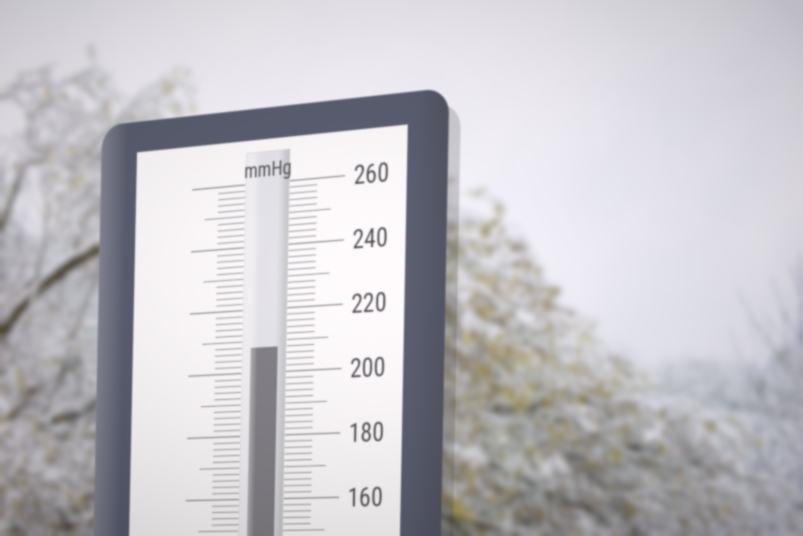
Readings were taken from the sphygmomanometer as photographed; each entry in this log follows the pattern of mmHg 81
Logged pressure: mmHg 208
